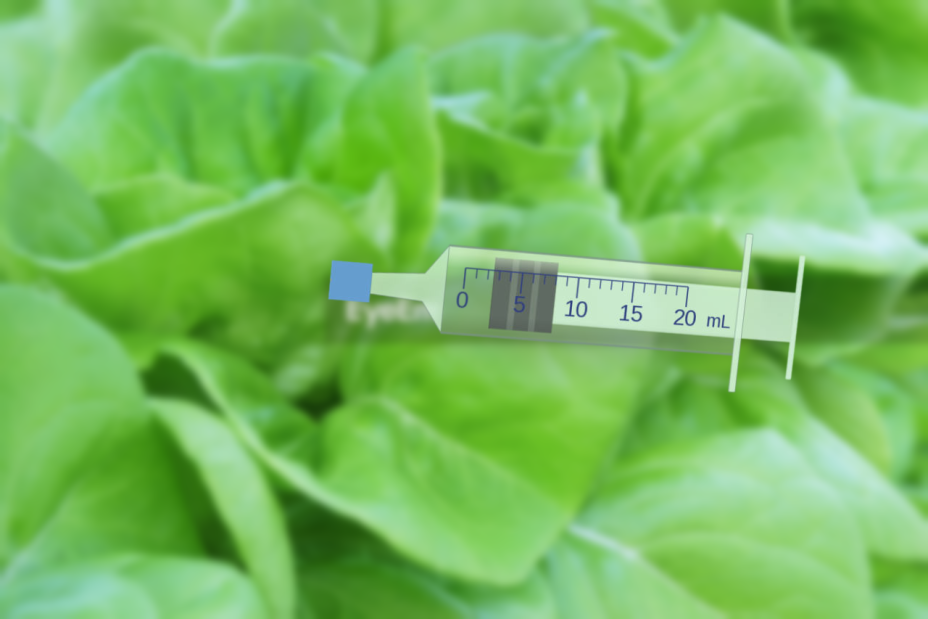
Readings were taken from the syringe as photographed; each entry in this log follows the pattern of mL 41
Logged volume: mL 2.5
